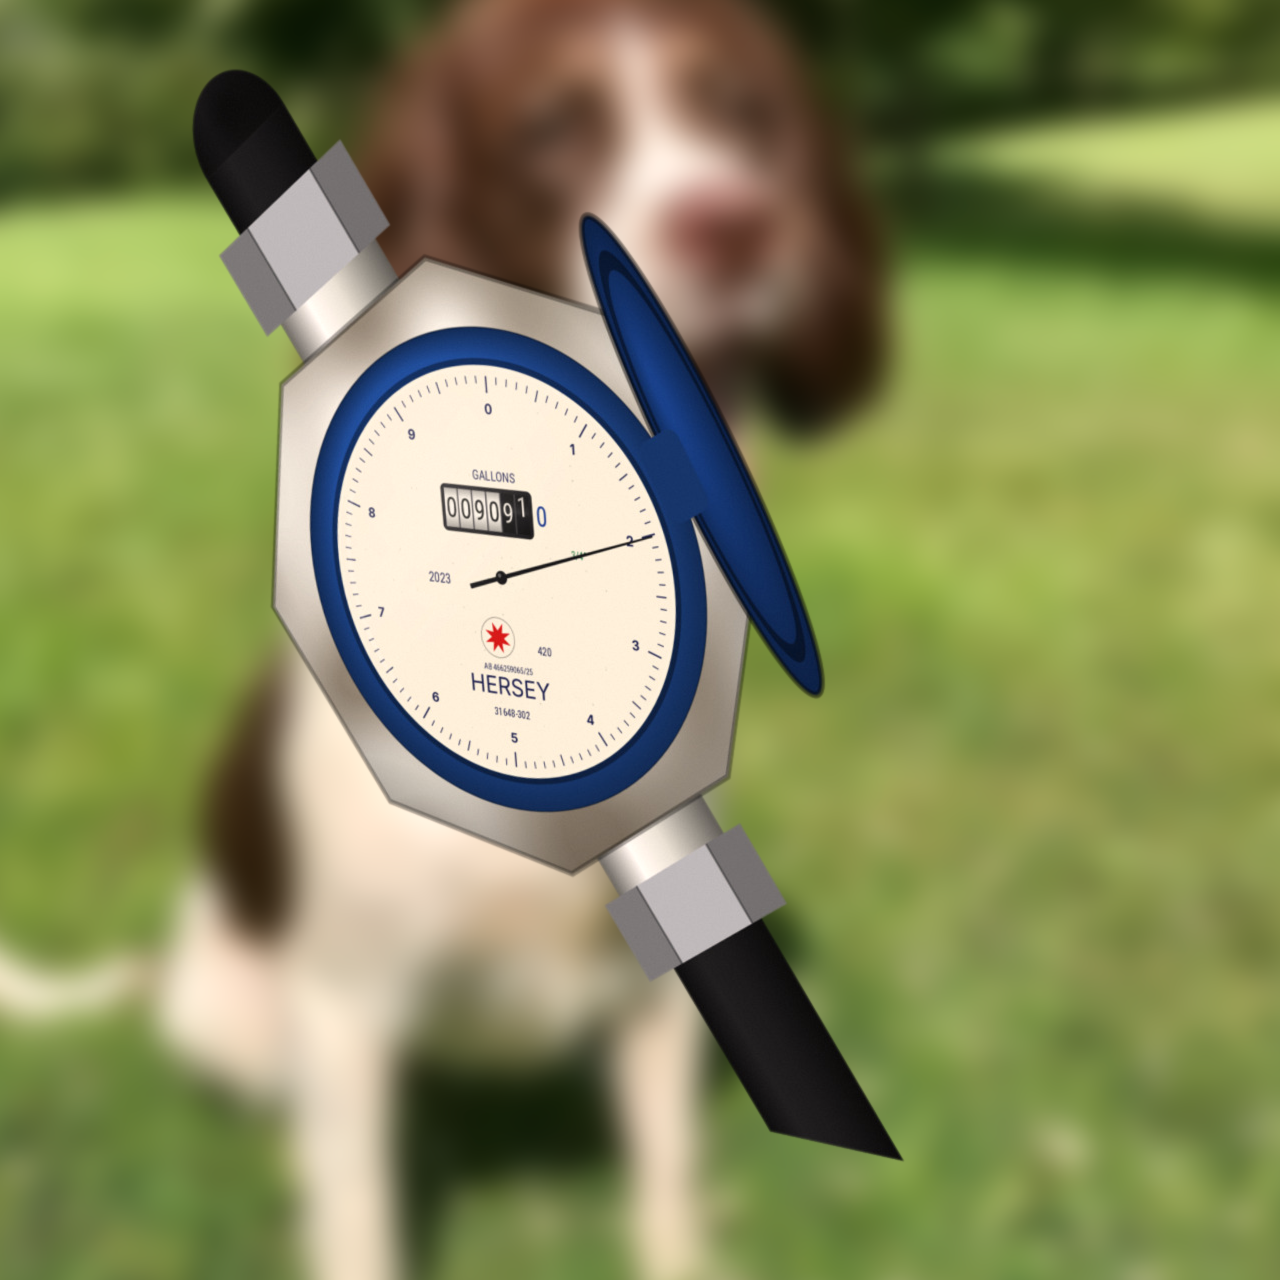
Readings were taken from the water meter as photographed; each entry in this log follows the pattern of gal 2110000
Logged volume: gal 90912.0
